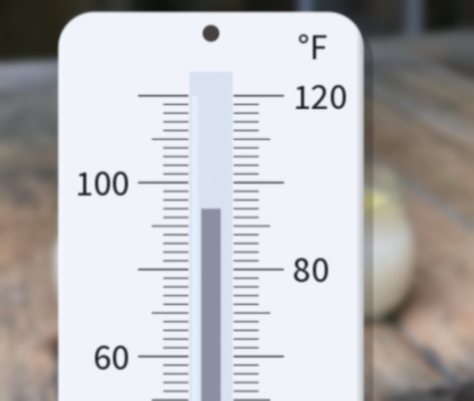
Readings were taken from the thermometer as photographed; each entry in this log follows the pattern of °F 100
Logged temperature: °F 94
